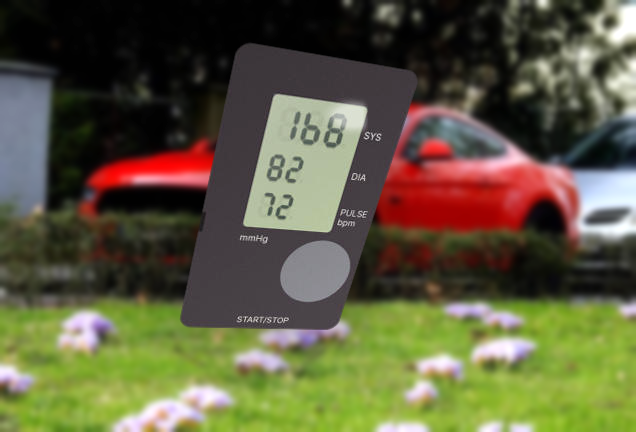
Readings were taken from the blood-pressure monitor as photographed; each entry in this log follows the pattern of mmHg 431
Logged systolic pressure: mmHg 168
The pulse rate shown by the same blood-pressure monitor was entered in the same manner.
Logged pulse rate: bpm 72
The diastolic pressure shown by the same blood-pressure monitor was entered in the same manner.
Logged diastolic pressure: mmHg 82
